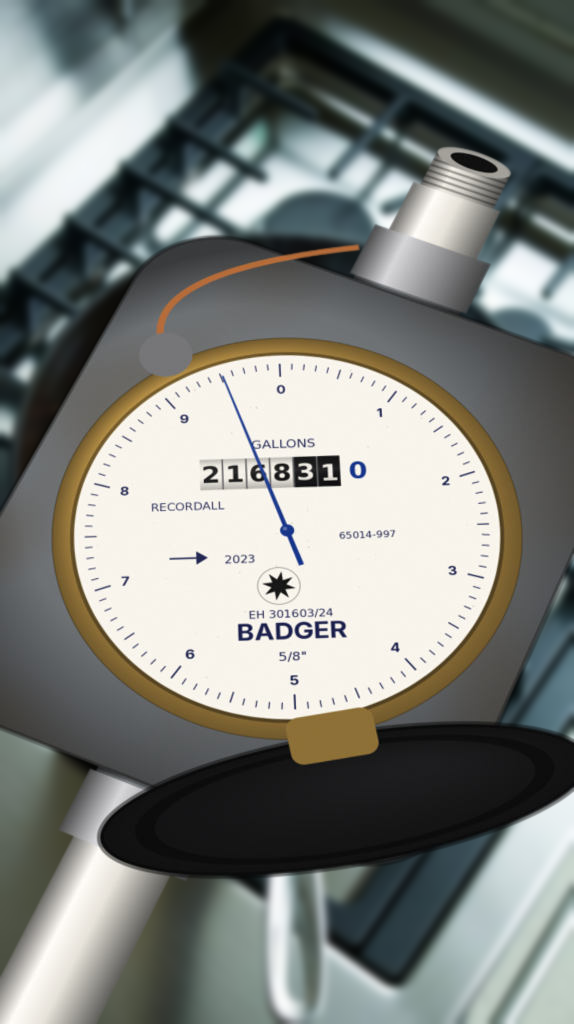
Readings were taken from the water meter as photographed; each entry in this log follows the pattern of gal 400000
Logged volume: gal 2168309.5
